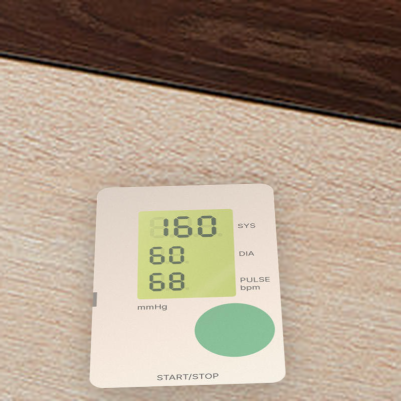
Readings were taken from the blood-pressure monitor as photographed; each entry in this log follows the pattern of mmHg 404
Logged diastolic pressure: mmHg 60
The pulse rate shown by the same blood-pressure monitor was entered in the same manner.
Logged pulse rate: bpm 68
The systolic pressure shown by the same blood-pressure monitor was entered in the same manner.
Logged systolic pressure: mmHg 160
